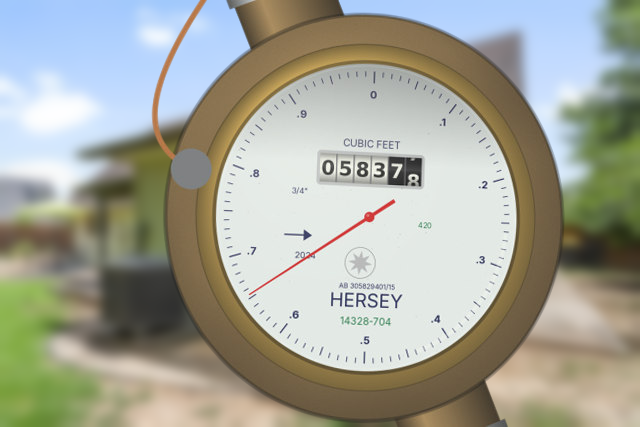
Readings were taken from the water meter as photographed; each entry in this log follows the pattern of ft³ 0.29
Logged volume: ft³ 58377.65
